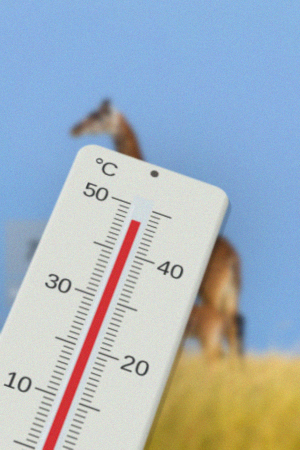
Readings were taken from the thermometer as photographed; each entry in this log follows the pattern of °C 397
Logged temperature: °C 47
